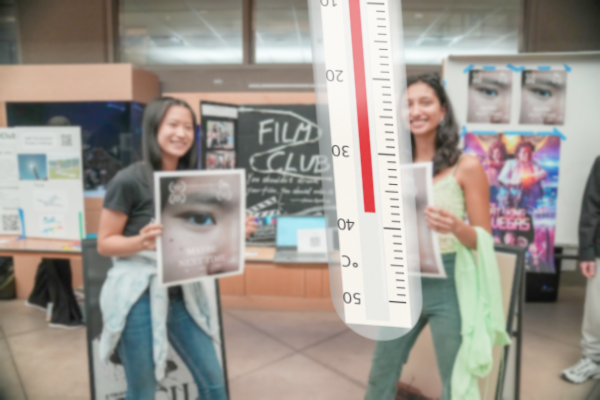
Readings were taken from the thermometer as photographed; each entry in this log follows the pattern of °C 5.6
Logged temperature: °C 38
